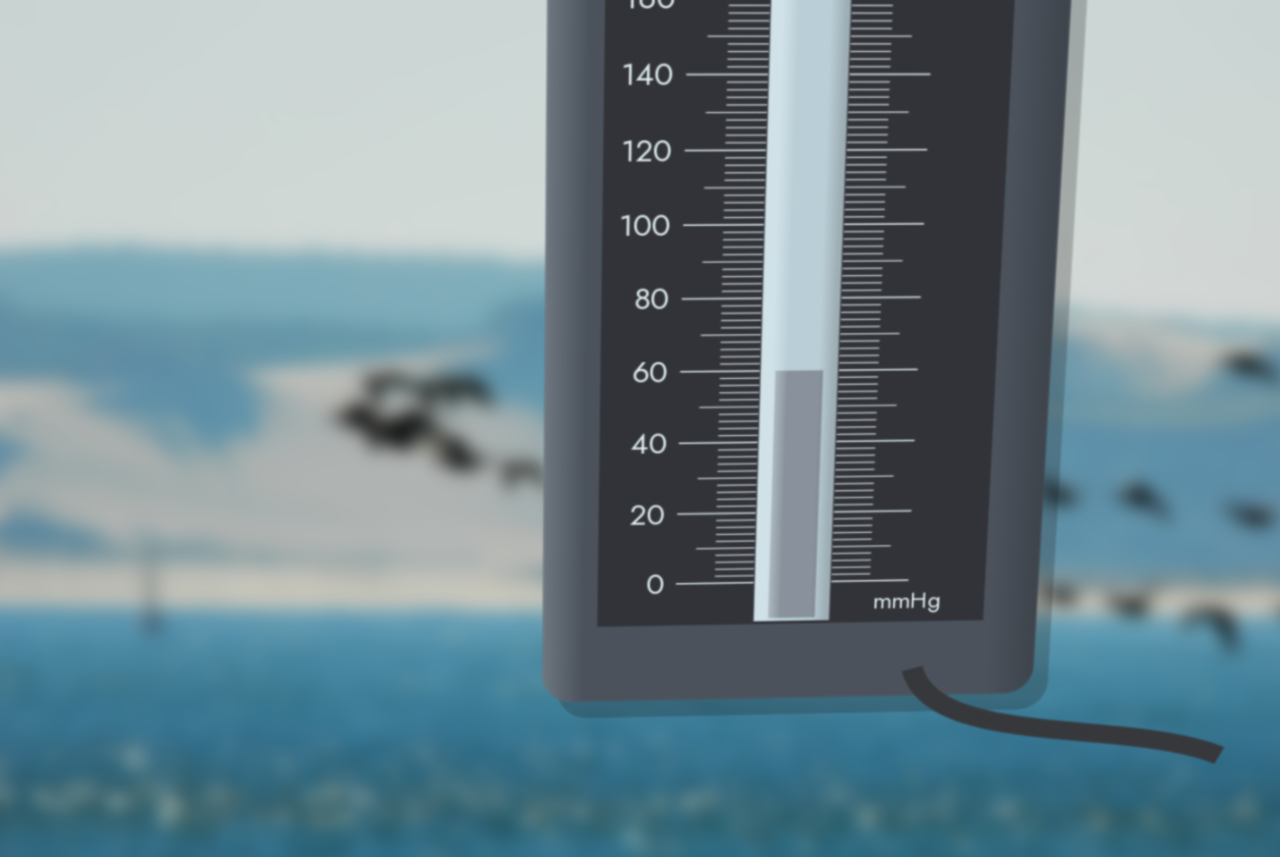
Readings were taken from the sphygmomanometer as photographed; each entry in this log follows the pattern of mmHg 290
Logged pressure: mmHg 60
